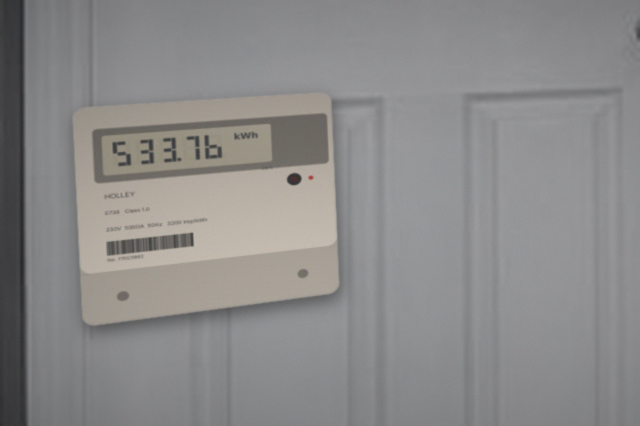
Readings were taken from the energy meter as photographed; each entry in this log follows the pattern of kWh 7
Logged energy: kWh 533.76
